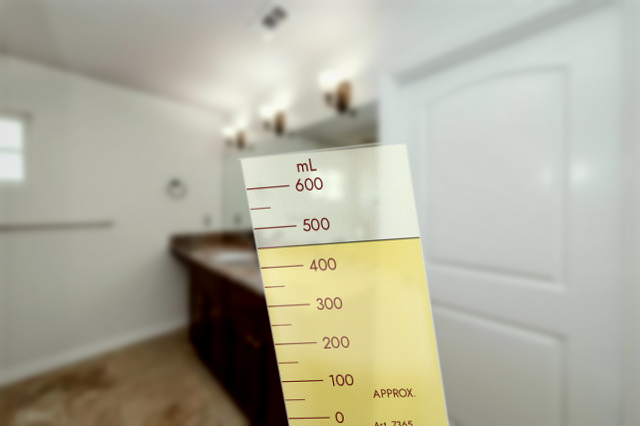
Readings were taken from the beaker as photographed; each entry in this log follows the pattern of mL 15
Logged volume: mL 450
